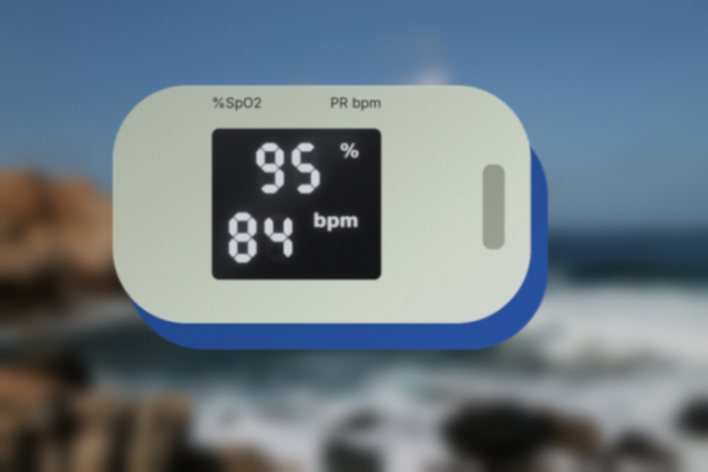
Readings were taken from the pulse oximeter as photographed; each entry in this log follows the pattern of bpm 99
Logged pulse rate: bpm 84
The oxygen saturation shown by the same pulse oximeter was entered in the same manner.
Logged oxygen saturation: % 95
